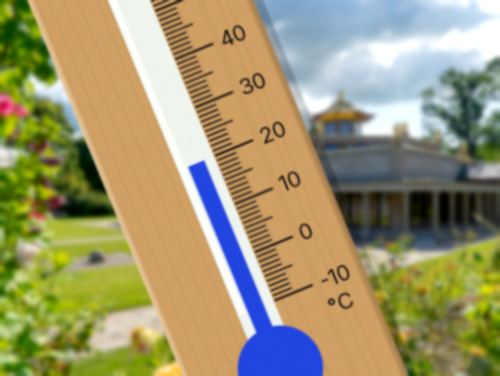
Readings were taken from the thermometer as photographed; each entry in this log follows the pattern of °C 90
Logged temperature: °C 20
